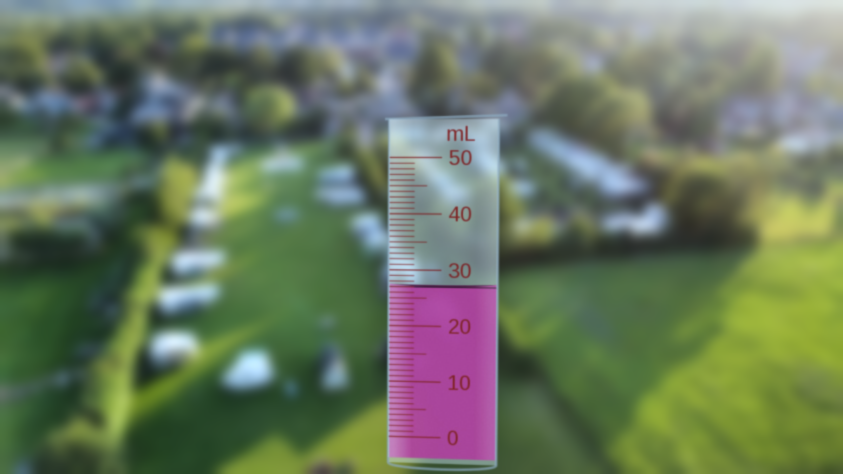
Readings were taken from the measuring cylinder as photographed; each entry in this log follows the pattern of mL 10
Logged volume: mL 27
